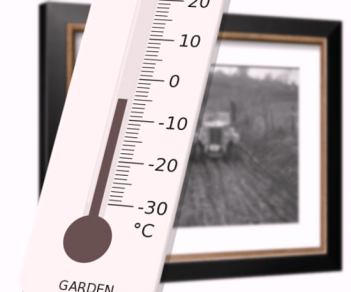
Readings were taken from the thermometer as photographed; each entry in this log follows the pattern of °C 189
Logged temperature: °C -5
